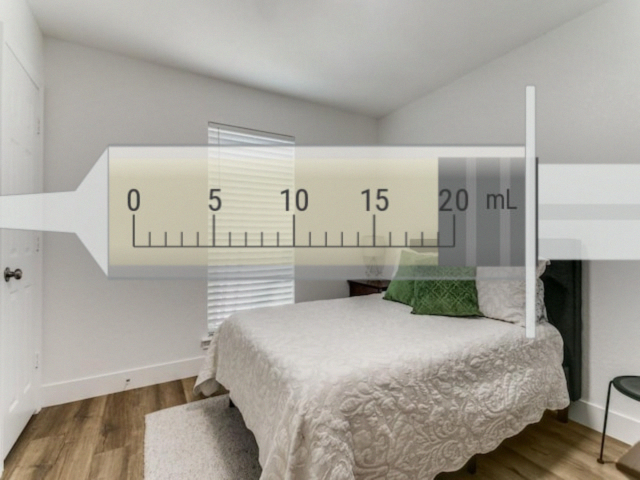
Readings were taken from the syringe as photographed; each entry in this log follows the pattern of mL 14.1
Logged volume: mL 19
